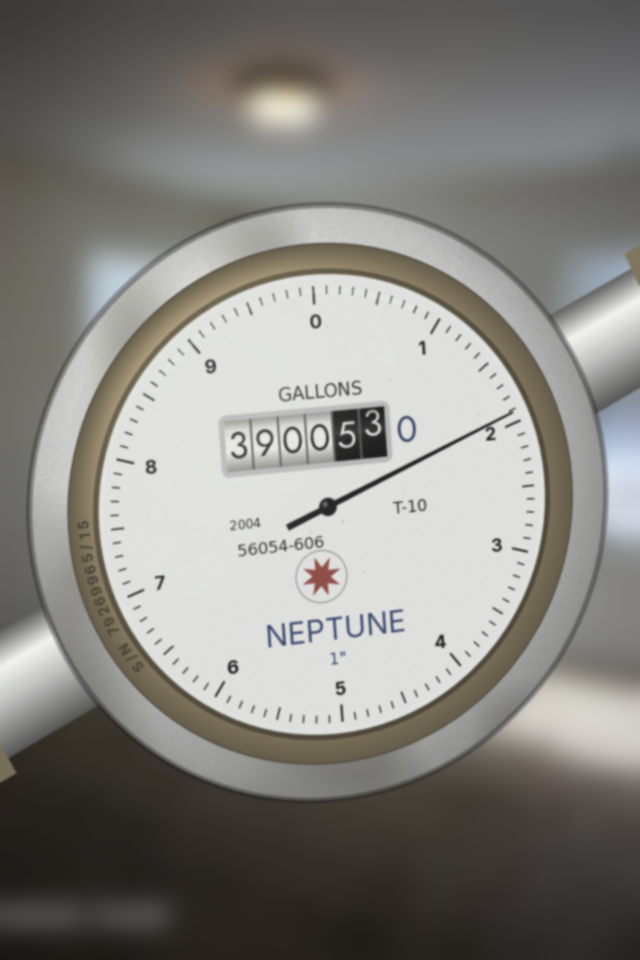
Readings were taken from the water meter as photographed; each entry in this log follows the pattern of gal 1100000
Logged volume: gal 3900531.9
